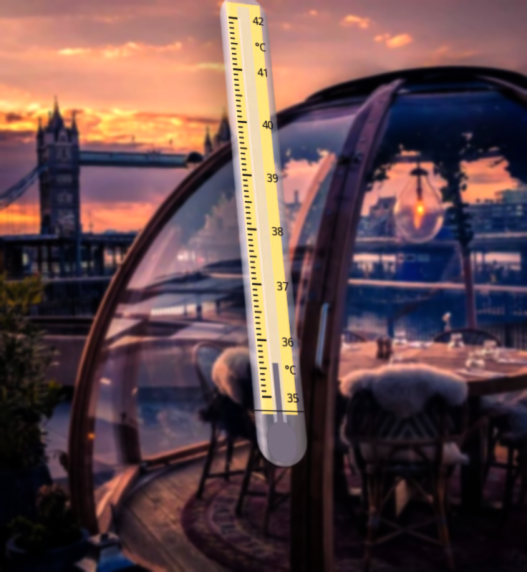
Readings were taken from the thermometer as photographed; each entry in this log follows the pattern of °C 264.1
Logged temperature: °C 35.6
